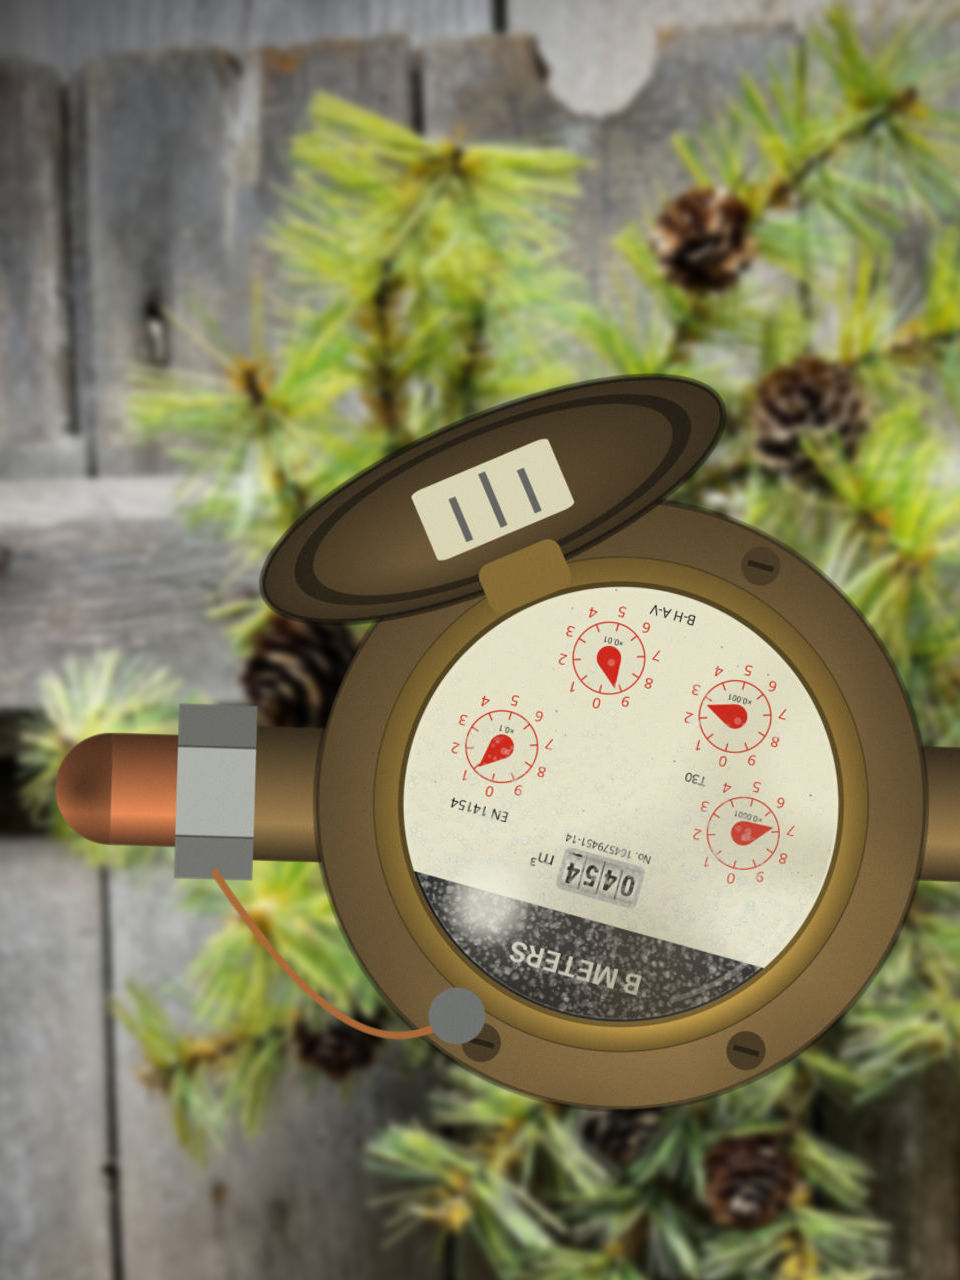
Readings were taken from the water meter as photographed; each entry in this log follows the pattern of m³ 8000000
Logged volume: m³ 454.0926
